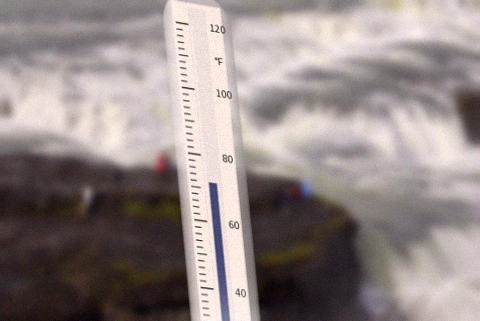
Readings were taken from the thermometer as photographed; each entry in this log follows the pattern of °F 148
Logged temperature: °F 72
